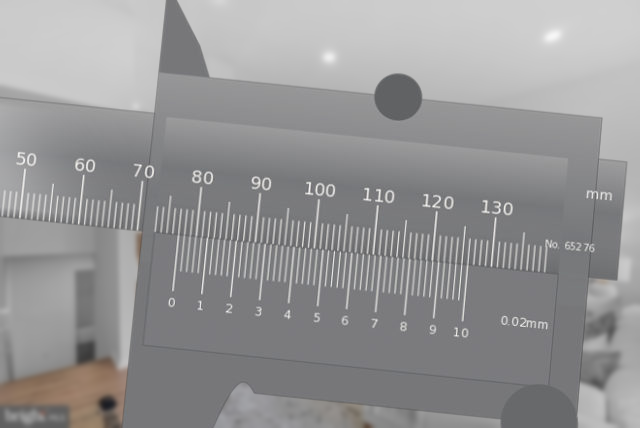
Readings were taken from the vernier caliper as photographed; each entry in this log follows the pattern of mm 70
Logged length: mm 77.0
